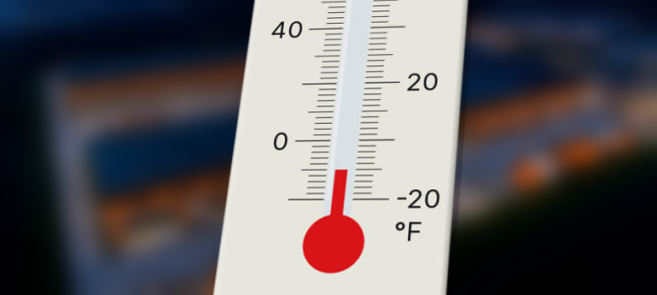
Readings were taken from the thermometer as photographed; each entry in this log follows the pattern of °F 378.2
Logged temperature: °F -10
